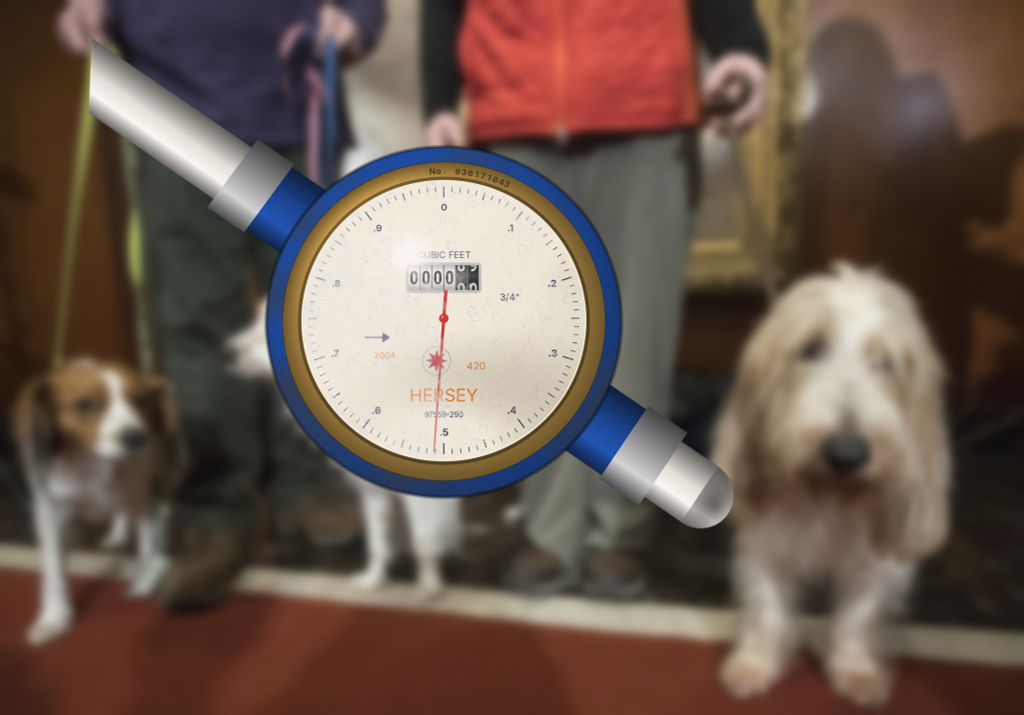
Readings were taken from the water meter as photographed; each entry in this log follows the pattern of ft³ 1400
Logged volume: ft³ 89.51
